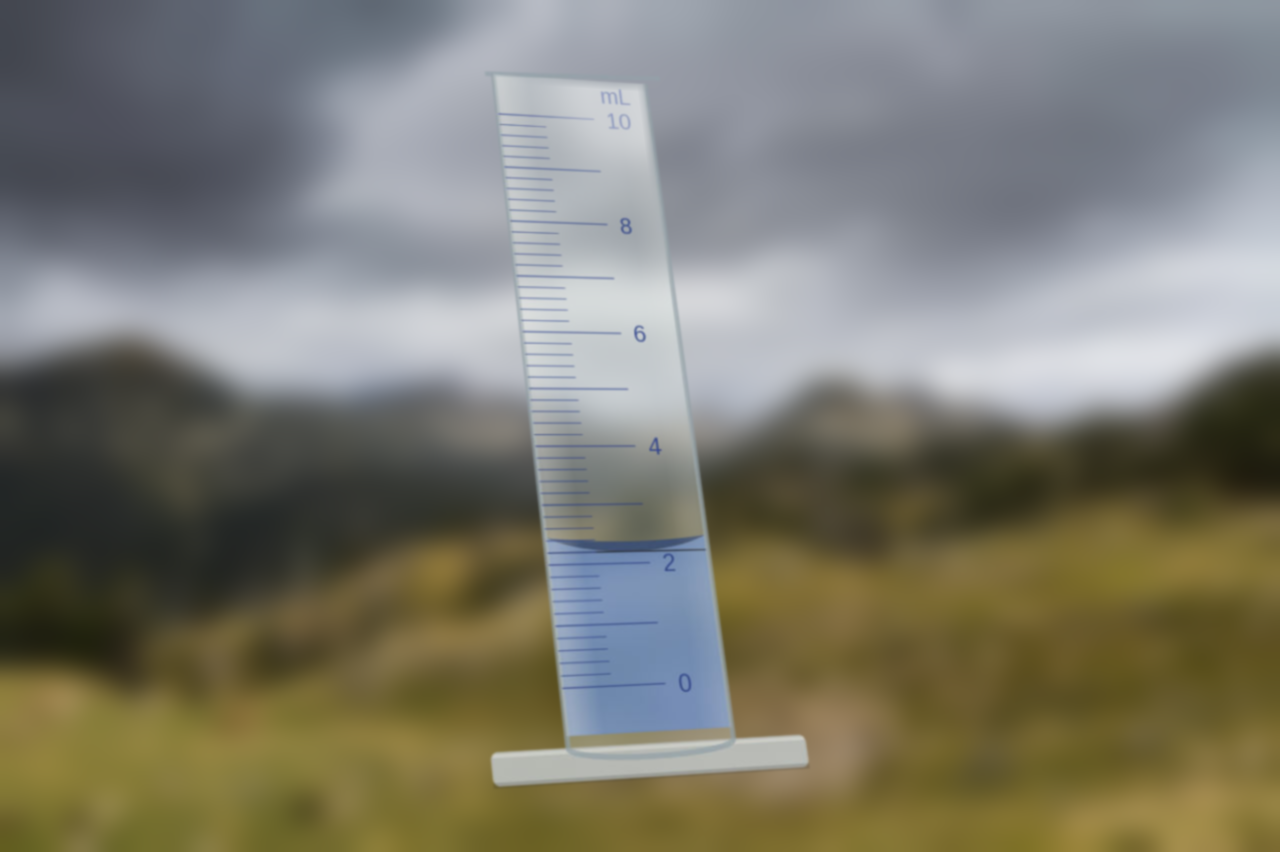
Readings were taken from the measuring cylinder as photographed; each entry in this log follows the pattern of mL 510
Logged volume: mL 2.2
